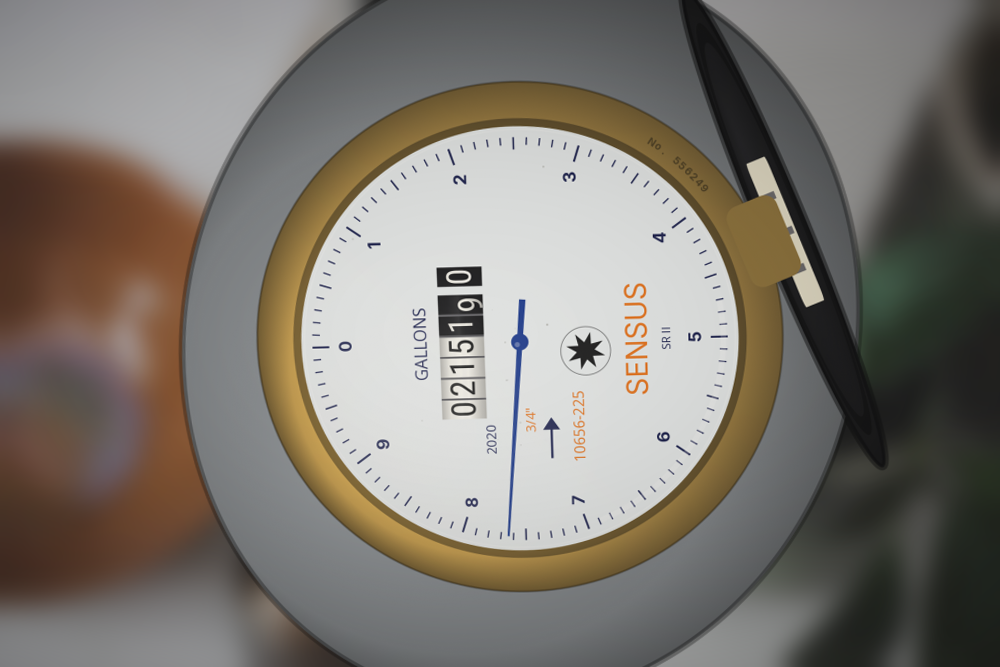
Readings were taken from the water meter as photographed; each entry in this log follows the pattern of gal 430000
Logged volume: gal 215187.6
